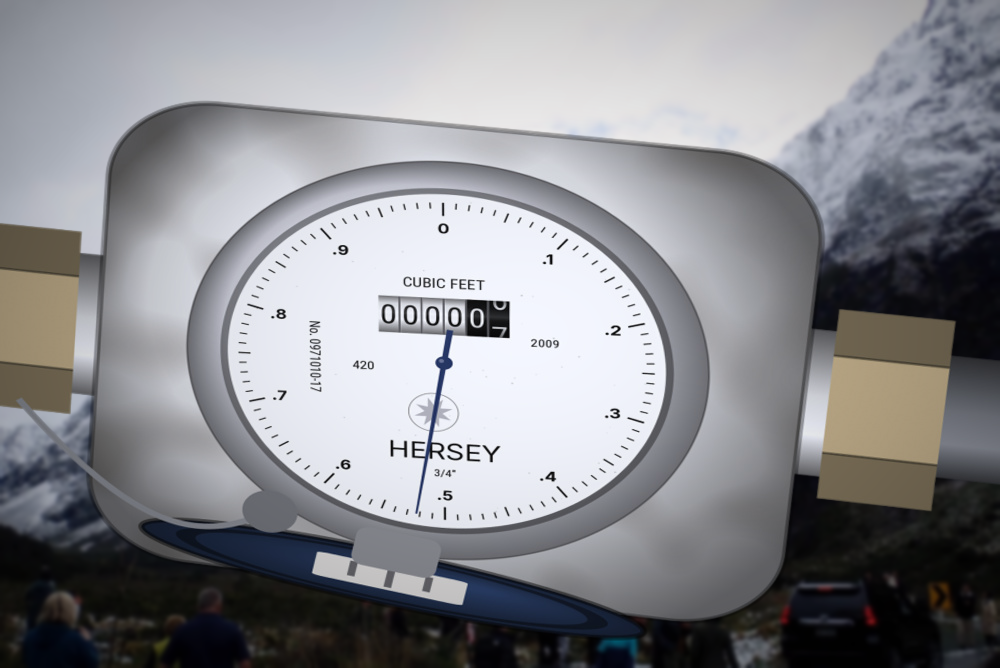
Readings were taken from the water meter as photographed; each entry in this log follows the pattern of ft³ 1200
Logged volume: ft³ 6.52
